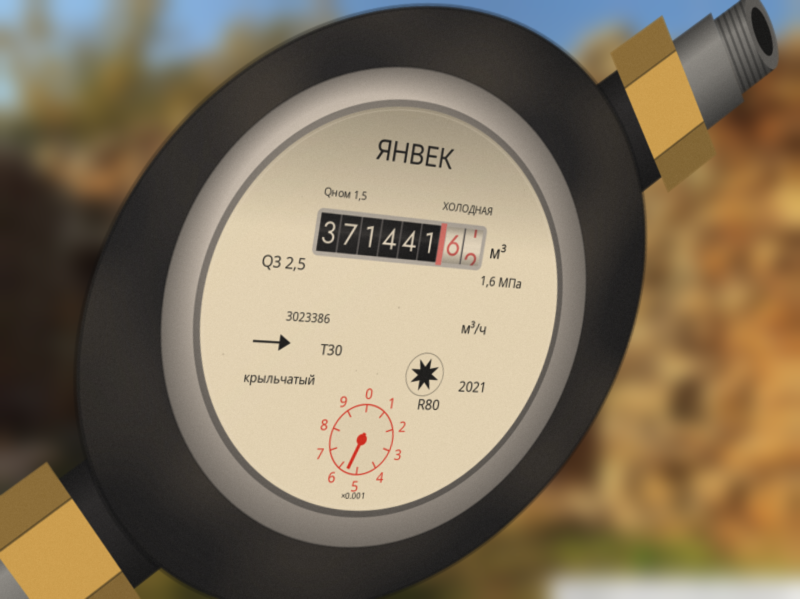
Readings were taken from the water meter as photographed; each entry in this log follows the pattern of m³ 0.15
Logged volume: m³ 371441.615
